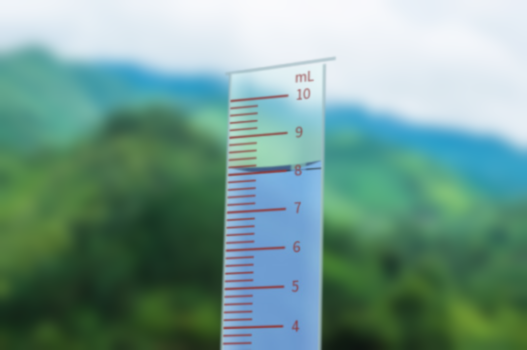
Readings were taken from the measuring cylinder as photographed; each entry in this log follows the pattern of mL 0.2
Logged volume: mL 8
